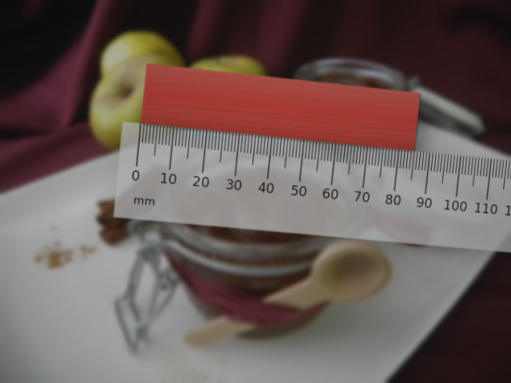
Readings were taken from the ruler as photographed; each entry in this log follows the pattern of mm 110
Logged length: mm 85
